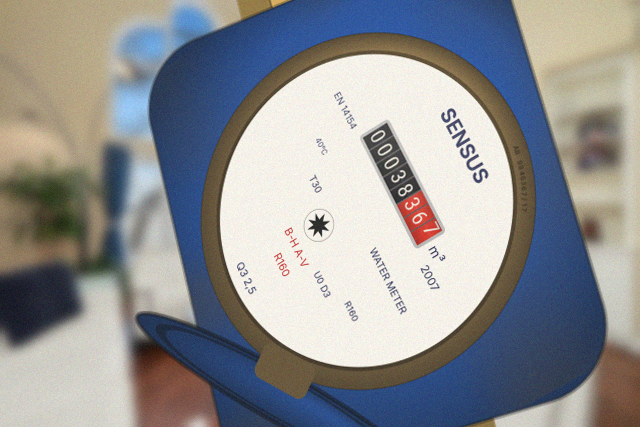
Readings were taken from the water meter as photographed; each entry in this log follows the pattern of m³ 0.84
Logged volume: m³ 38.367
